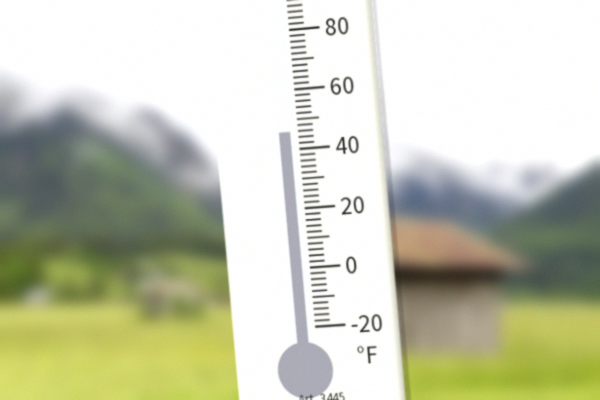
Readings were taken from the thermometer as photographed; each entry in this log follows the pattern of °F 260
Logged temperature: °F 46
